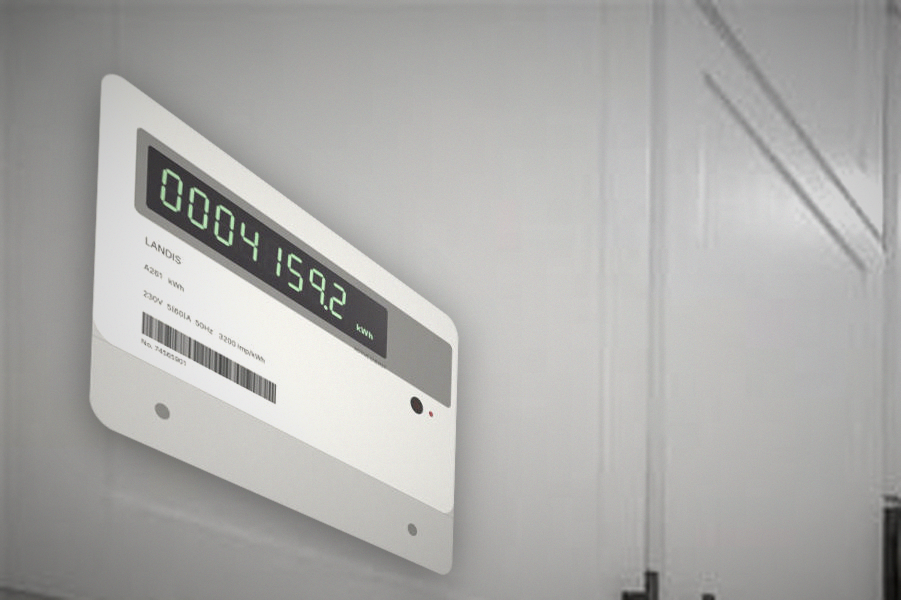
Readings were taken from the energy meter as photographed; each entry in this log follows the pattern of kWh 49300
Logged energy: kWh 4159.2
